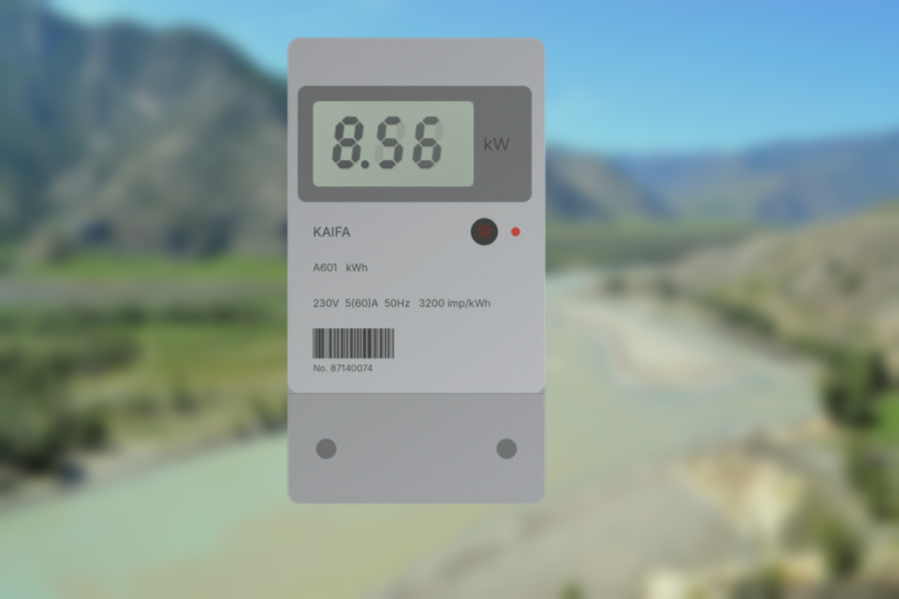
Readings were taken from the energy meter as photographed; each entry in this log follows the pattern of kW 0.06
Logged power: kW 8.56
